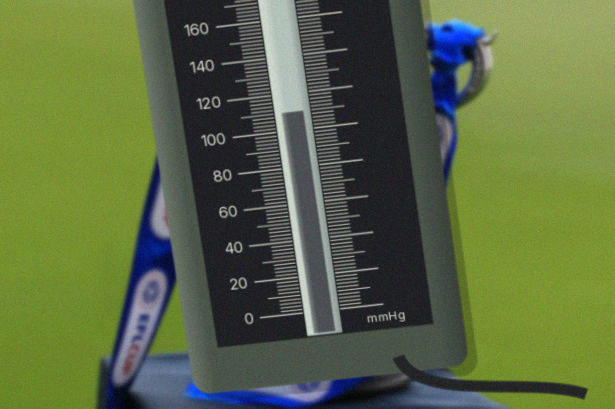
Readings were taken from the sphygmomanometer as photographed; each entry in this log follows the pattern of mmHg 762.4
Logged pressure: mmHg 110
